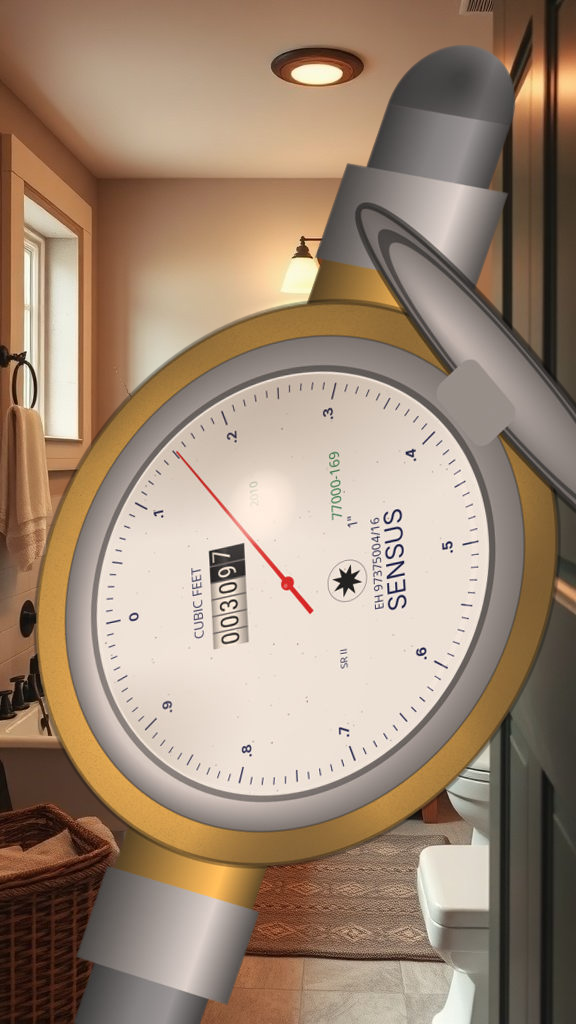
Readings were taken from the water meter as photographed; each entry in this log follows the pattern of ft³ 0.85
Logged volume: ft³ 3097.15
